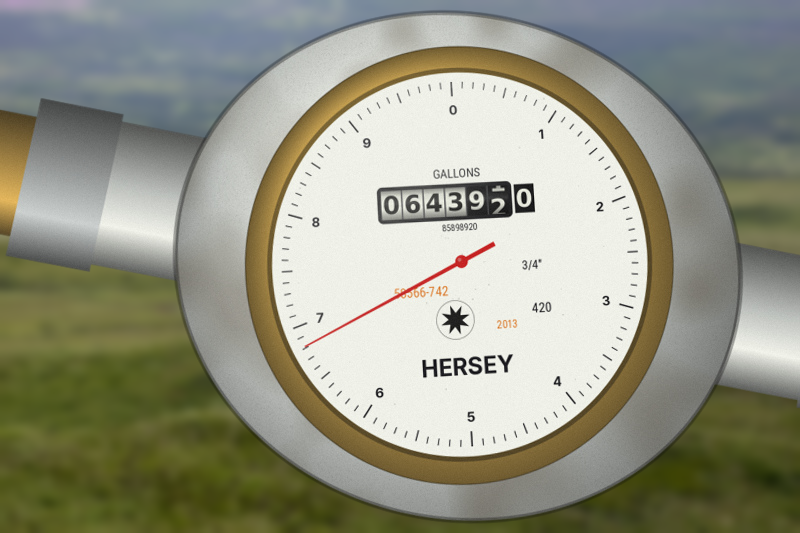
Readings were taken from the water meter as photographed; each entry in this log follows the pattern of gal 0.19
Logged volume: gal 643916.8
